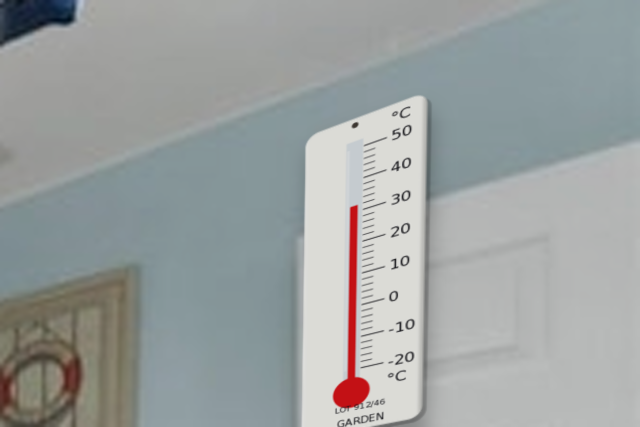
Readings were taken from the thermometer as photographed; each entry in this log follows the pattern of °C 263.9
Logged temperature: °C 32
